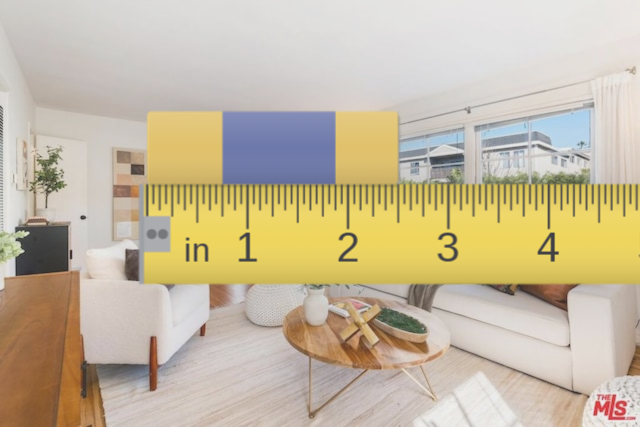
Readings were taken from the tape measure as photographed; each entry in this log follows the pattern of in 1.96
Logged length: in 2.5
